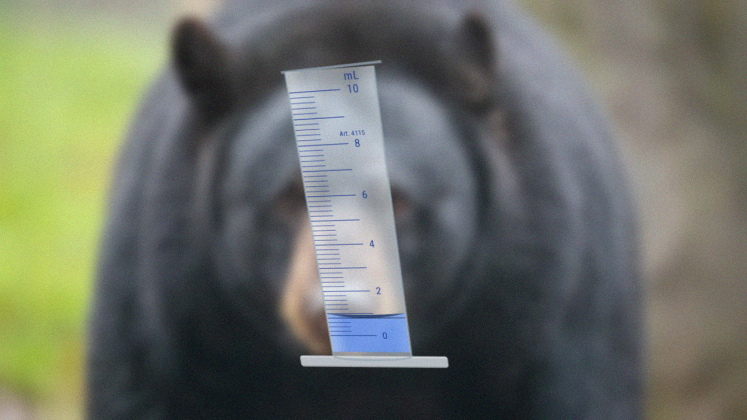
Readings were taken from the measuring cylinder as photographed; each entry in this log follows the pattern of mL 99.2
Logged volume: mL 0.8
